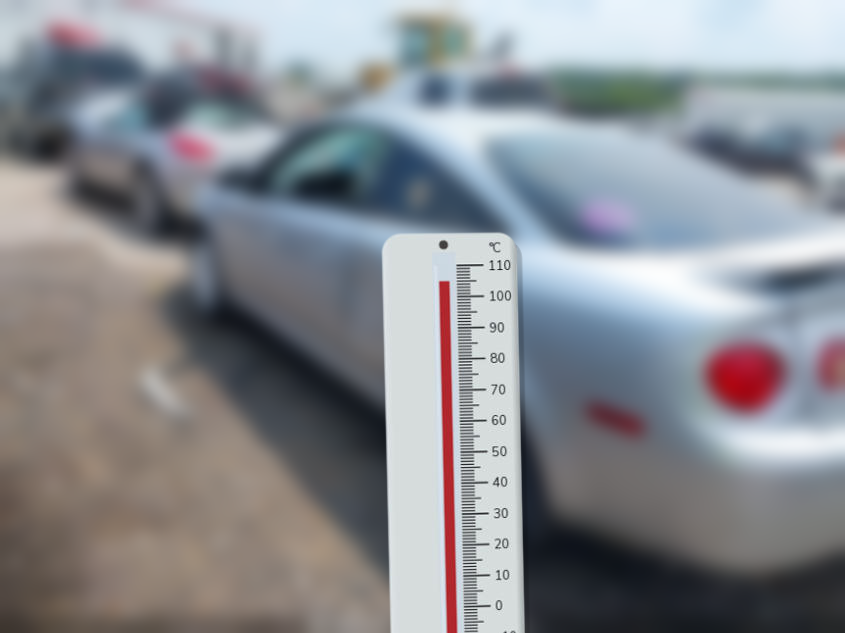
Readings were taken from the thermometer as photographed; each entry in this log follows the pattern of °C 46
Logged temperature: °C 105
